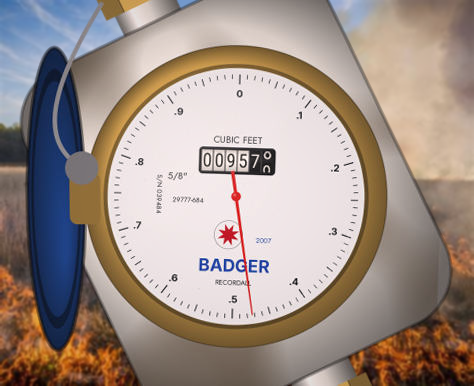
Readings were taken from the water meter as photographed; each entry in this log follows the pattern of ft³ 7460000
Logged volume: ft³ 9578.47
